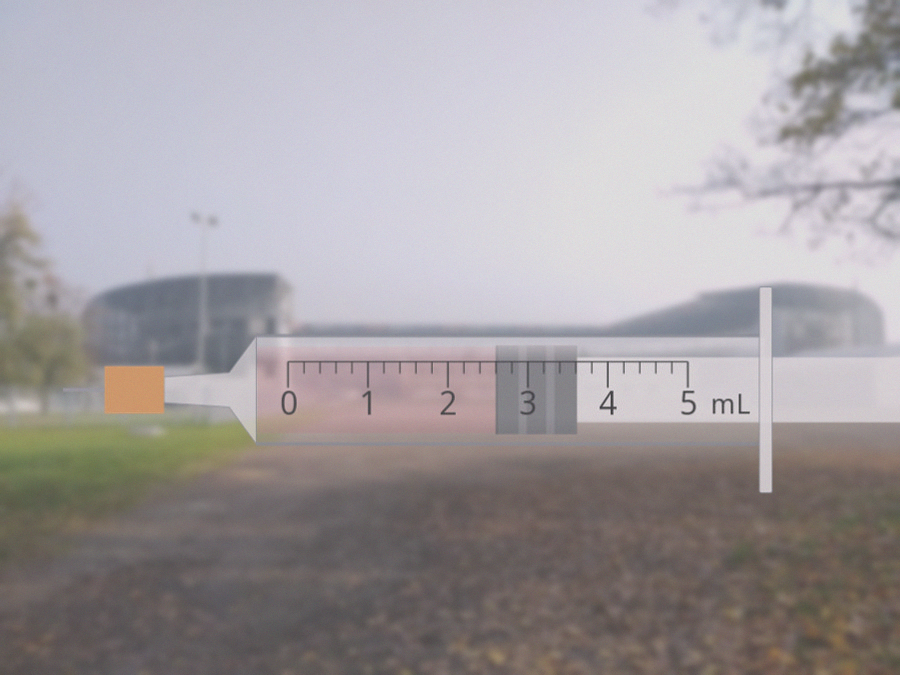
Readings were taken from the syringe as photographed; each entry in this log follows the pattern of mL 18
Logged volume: mL 2.6
